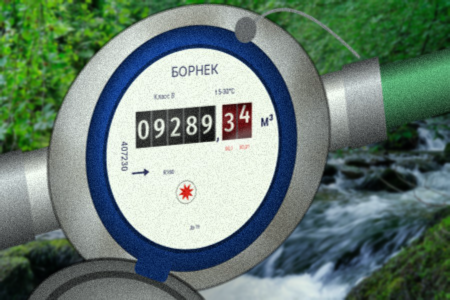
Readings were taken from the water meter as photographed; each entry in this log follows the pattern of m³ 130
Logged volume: m³ 9289.34
